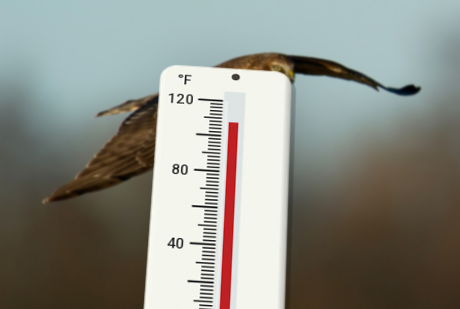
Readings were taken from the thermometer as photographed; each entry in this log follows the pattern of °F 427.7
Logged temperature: °F 108
